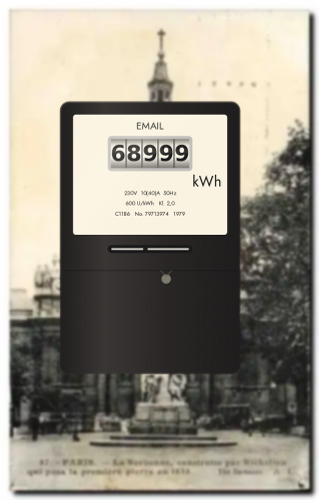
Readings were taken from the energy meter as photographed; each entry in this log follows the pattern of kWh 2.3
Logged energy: kWh 68999
